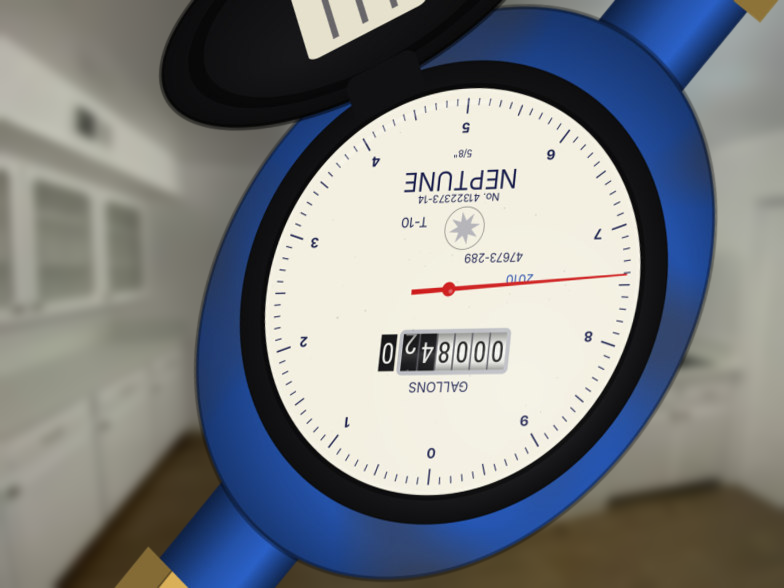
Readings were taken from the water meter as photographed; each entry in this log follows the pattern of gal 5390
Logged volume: gal 8417.4
